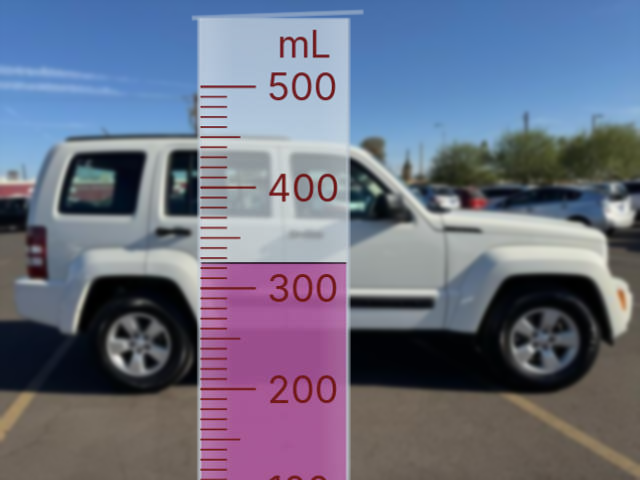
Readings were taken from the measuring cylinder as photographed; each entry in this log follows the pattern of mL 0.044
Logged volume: mL 325
